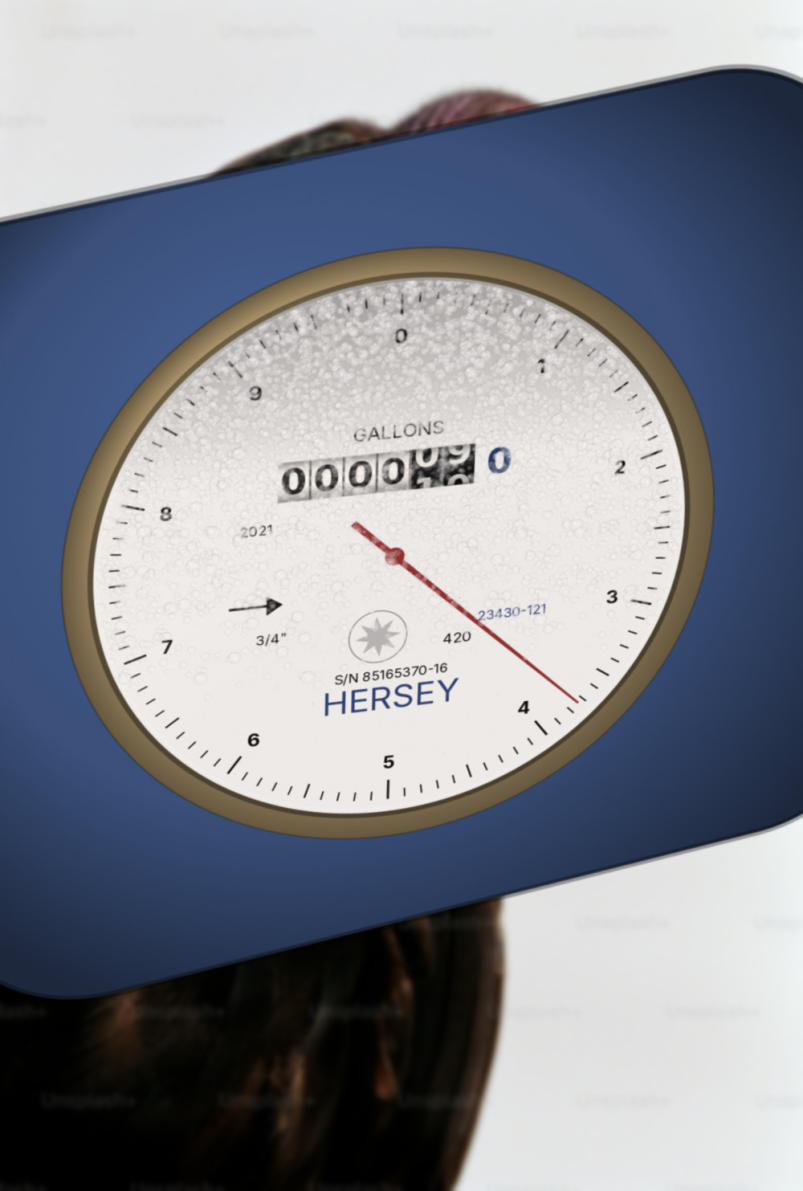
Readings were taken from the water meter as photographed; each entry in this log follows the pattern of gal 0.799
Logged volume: gal 93.7
